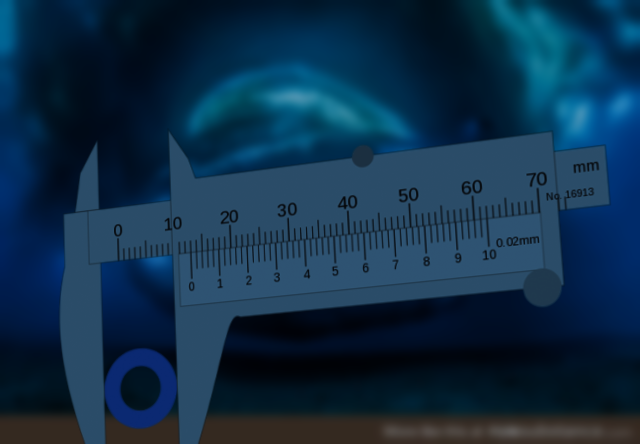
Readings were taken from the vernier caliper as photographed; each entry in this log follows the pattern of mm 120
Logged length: mm 13.0
